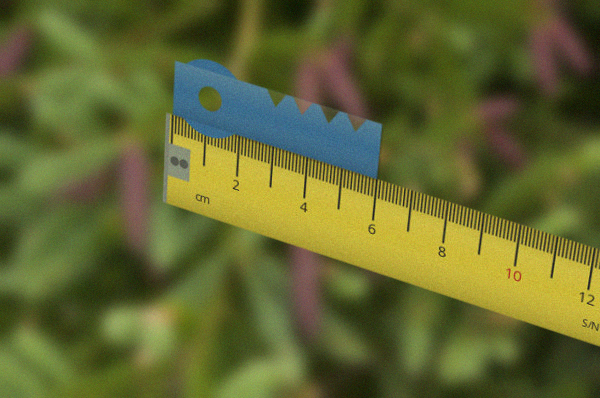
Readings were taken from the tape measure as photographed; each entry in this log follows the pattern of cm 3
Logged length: cm 6
